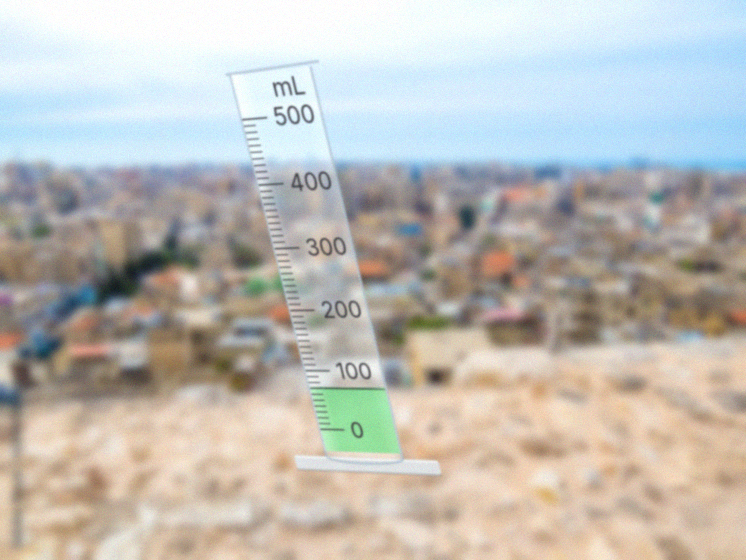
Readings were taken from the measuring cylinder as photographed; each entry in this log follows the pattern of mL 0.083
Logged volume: mL 70
